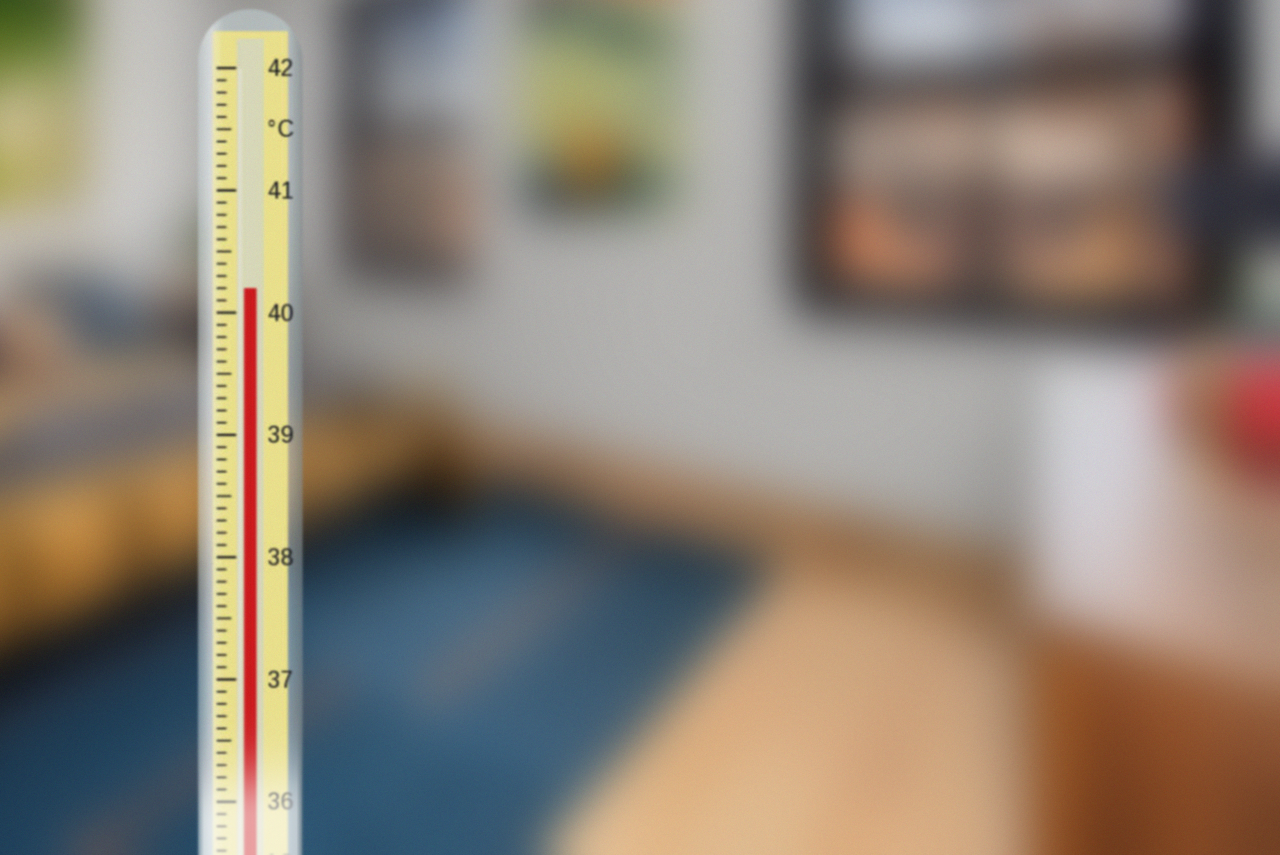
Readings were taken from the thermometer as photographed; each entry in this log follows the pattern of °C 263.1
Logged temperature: °C 40.2
